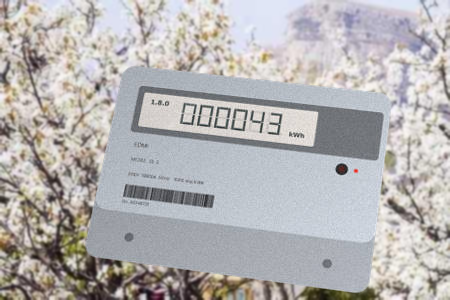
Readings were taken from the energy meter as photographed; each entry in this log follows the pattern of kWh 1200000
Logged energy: kWh 43
